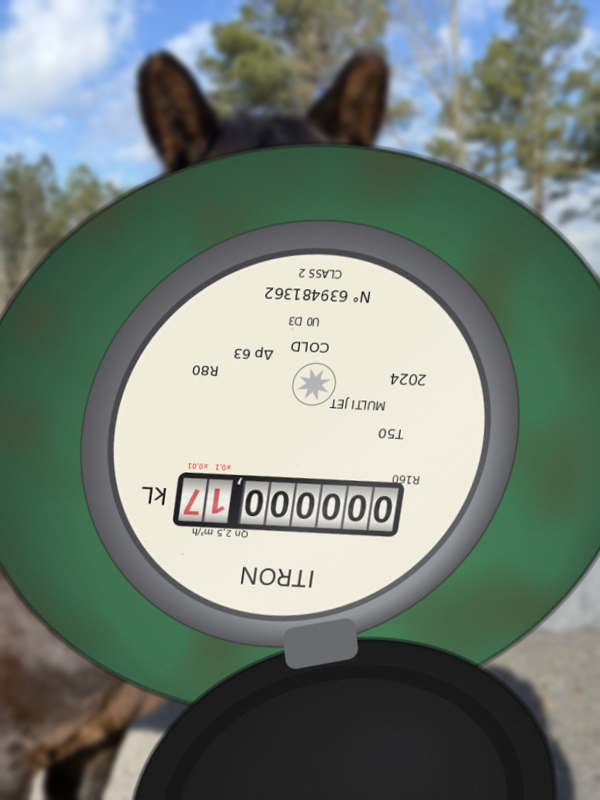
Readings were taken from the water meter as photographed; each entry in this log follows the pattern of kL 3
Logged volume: kL 0.17
